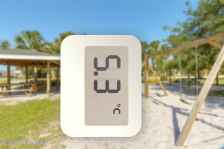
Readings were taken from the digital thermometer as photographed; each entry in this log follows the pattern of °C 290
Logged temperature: °C 5.3
